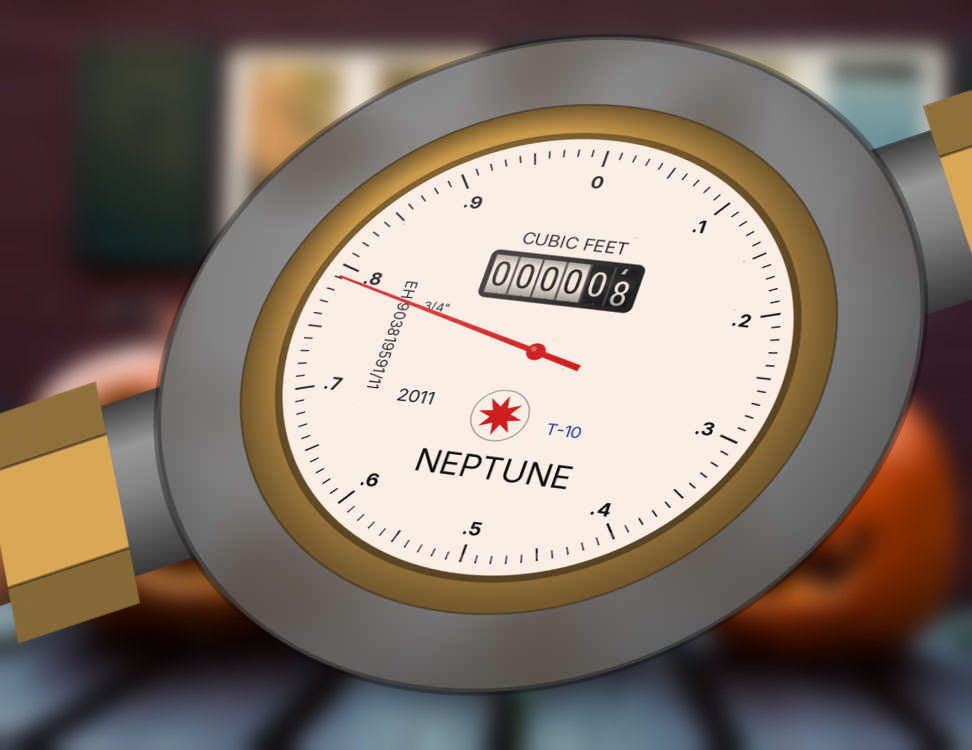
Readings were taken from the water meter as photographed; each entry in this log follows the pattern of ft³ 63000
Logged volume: ft³ 7.79
